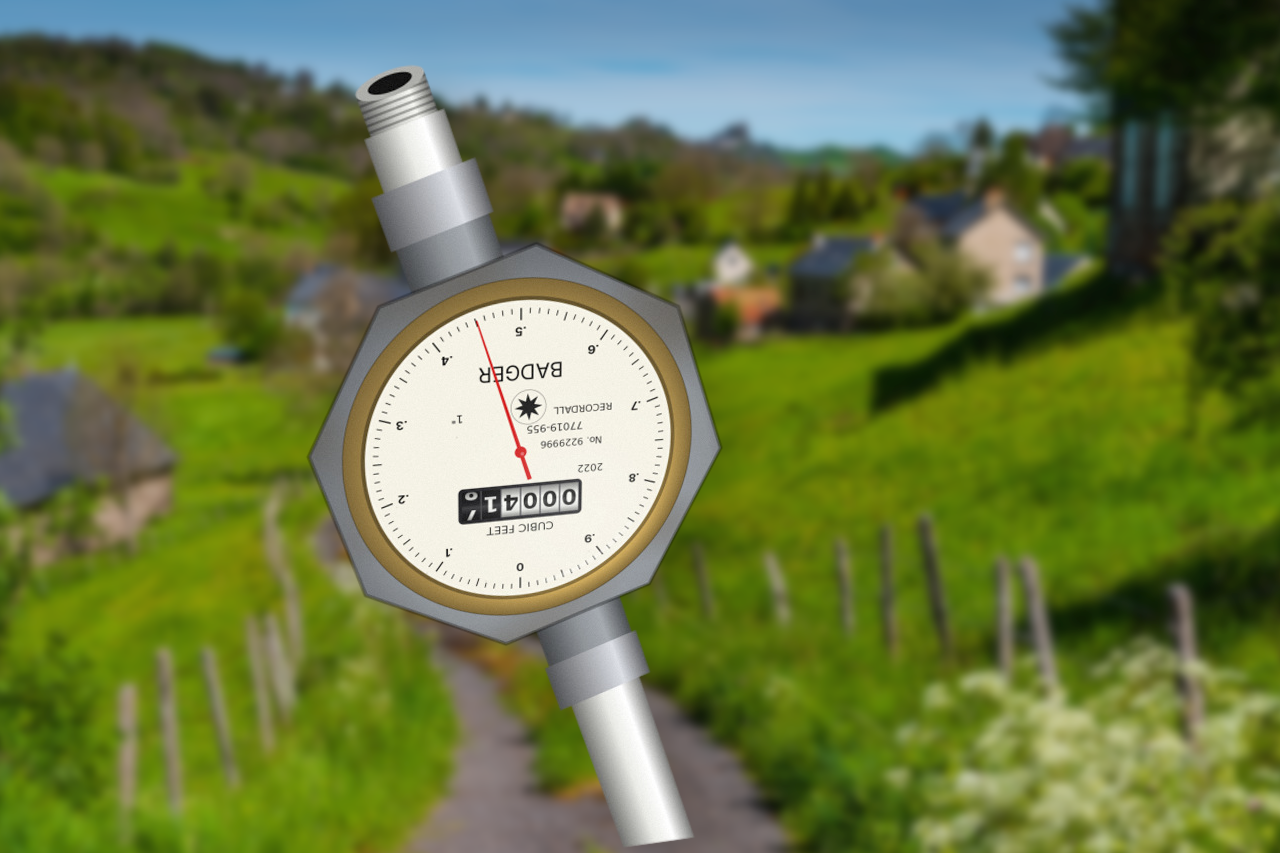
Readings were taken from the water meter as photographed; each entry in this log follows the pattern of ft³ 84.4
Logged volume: ft³ 417.45
